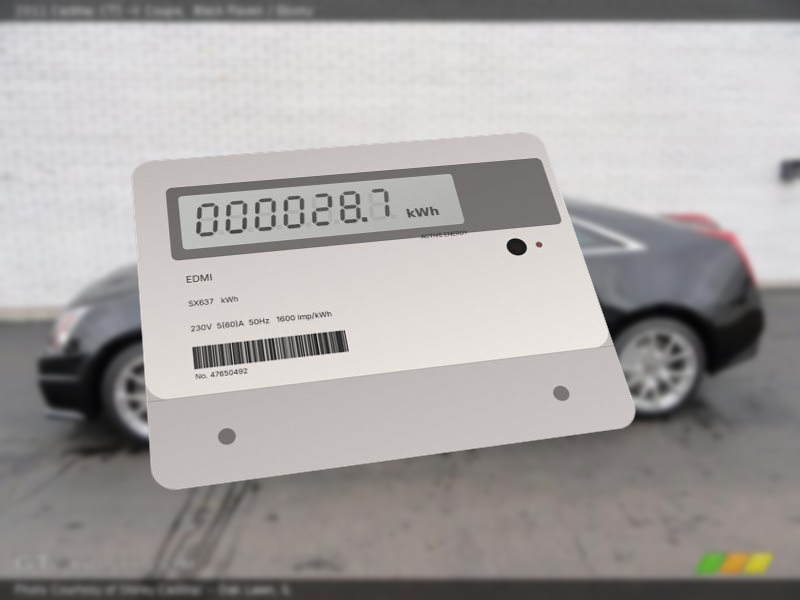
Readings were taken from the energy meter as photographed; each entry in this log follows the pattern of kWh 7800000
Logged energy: kWh 28.7
